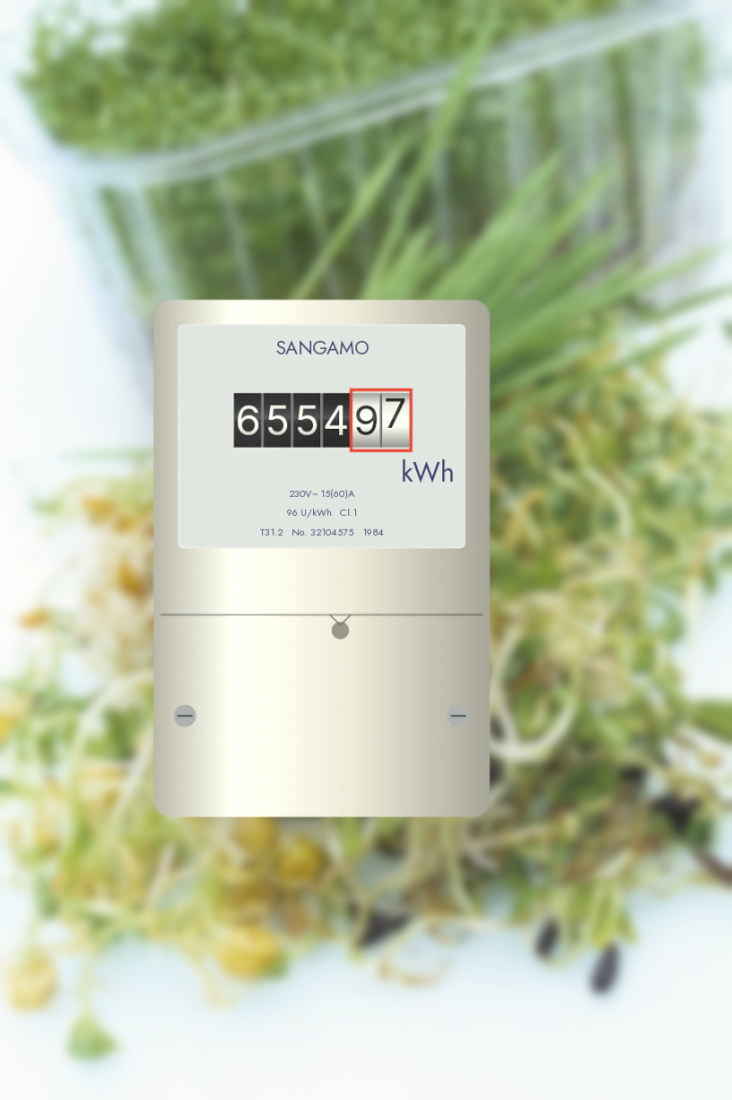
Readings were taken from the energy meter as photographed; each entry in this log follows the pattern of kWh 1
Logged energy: kWh 6554.97
